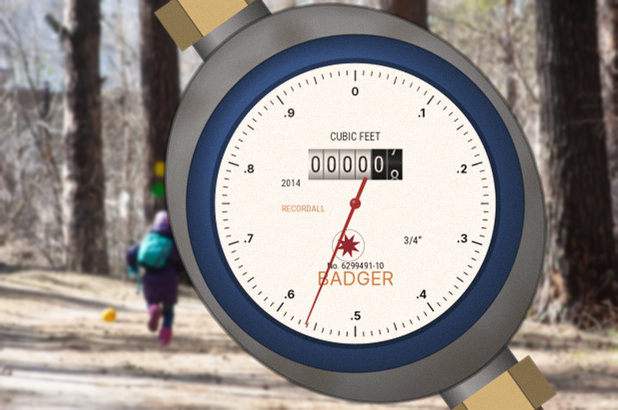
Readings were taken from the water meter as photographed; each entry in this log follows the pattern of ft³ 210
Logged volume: ft³ 7.56
